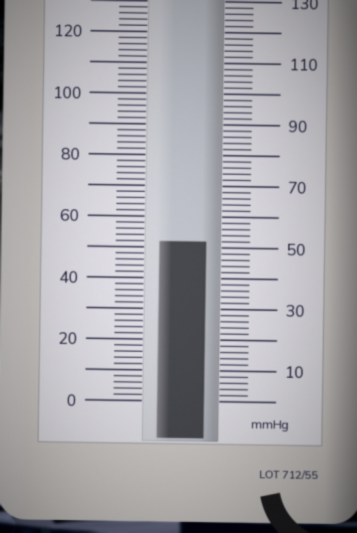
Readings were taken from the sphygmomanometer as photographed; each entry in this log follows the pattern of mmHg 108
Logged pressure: mmHg 52
